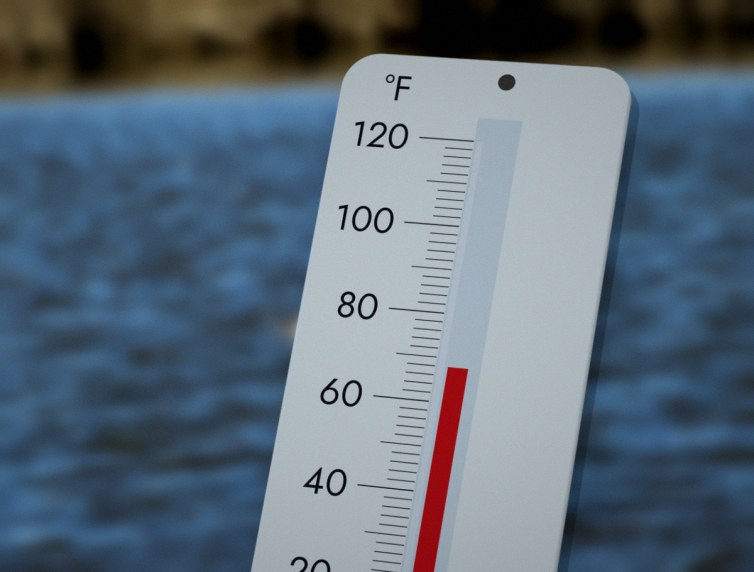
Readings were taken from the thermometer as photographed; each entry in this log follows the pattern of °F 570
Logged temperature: °F 68
